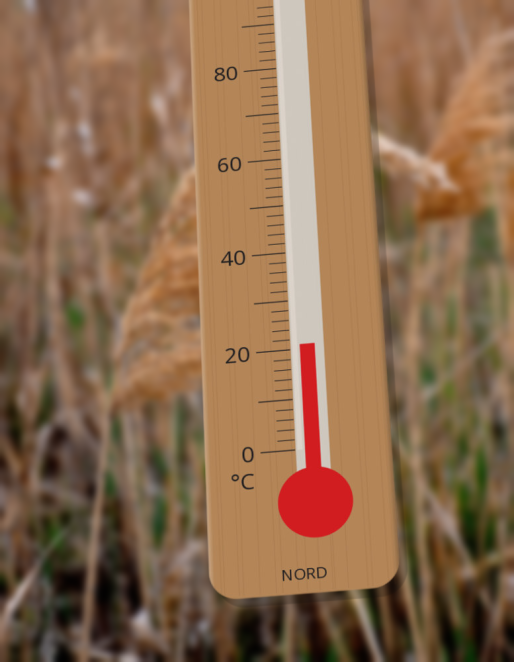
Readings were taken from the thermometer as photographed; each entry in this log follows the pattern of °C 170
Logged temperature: °C 21
